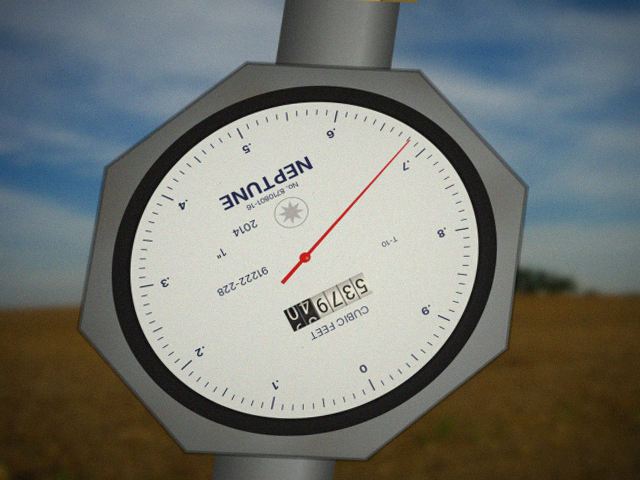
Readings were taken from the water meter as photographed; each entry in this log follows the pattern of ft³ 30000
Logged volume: ft³ 537939.68
